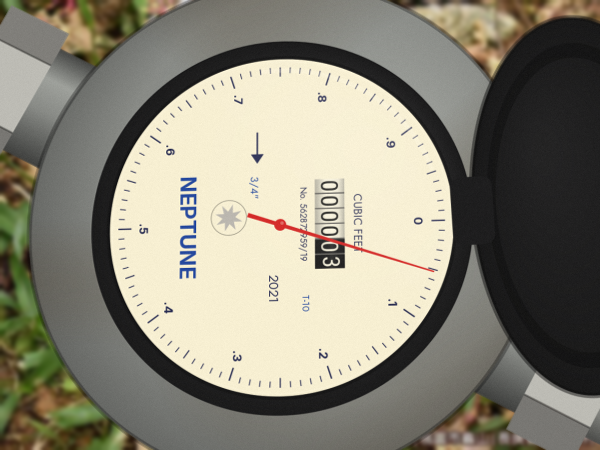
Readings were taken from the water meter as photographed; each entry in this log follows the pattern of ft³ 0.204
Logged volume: ft³ 3.05
